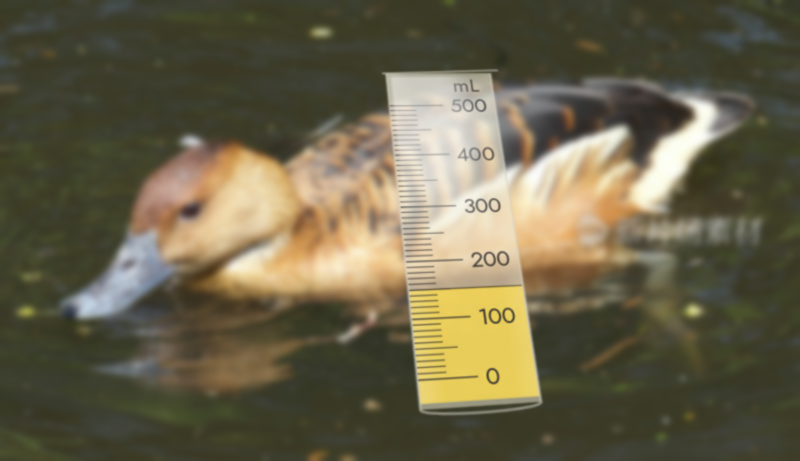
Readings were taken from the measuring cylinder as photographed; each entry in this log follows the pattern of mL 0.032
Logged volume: mL 150
